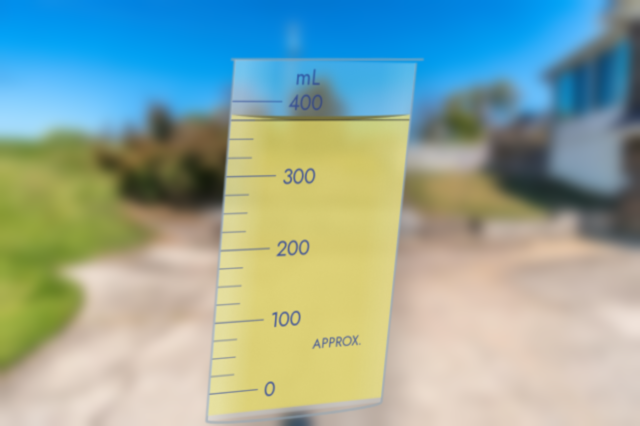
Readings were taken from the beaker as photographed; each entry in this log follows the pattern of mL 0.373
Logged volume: mL 375
